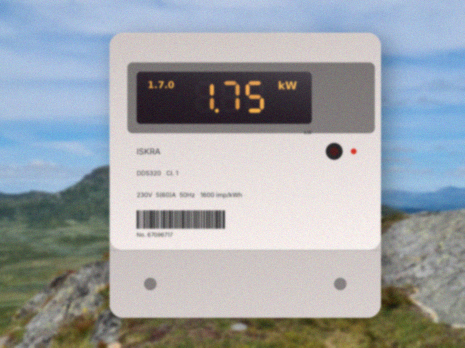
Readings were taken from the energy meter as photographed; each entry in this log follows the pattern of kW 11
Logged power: kW 1.75
